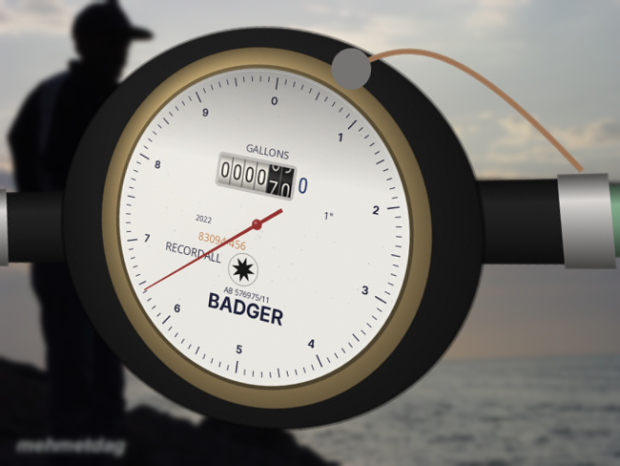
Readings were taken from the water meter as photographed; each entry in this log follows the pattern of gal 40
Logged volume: gal 696.4
